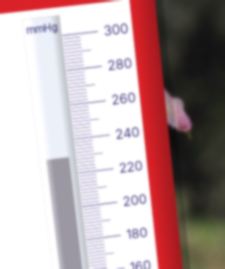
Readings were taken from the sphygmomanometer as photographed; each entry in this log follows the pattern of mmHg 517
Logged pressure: mmHg 230
